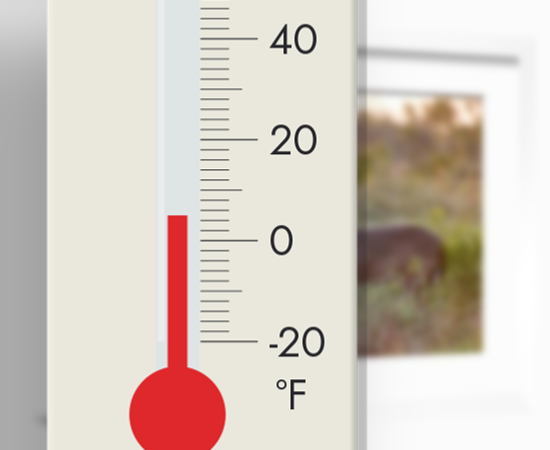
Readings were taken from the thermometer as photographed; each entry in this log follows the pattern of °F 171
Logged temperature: °F 5
